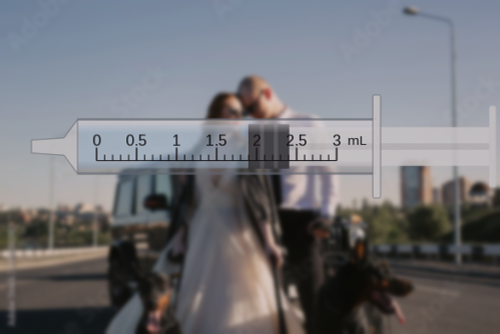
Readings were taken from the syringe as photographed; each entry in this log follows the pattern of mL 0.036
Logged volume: mL 1.9
